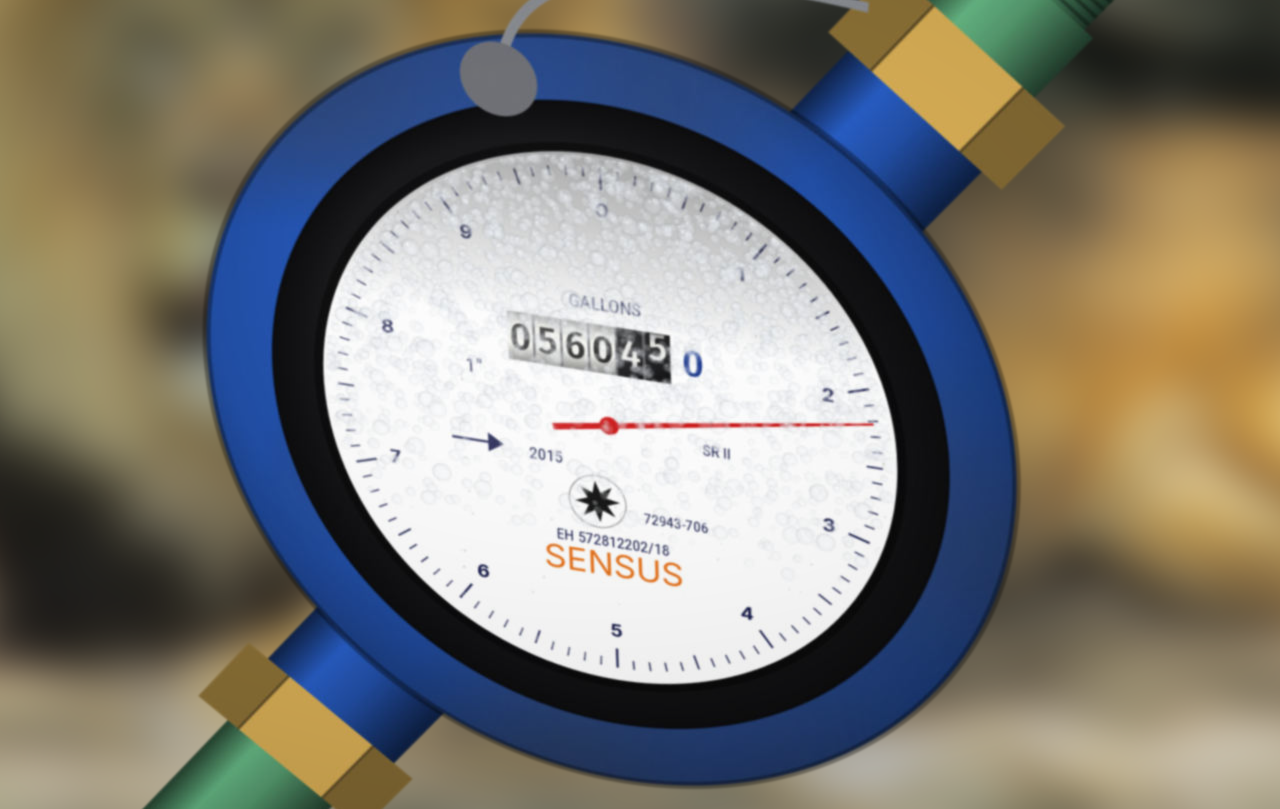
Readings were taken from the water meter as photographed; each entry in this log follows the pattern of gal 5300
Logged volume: gal 560452.2
